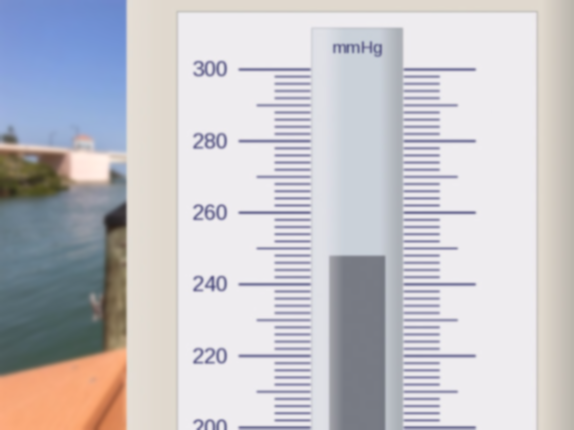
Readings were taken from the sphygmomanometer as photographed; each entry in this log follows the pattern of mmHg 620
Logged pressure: mmHg 248
